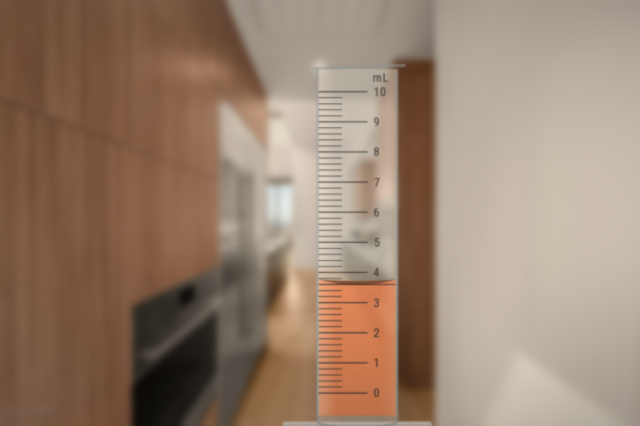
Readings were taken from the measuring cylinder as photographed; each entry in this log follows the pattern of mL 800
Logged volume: mL 3.6
